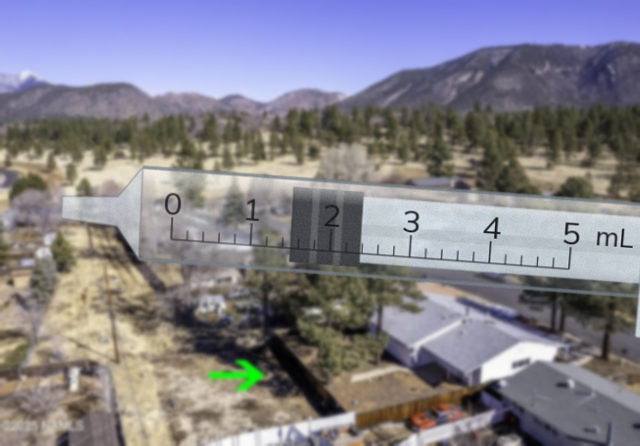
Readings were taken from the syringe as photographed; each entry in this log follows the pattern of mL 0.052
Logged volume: mL 1.5
